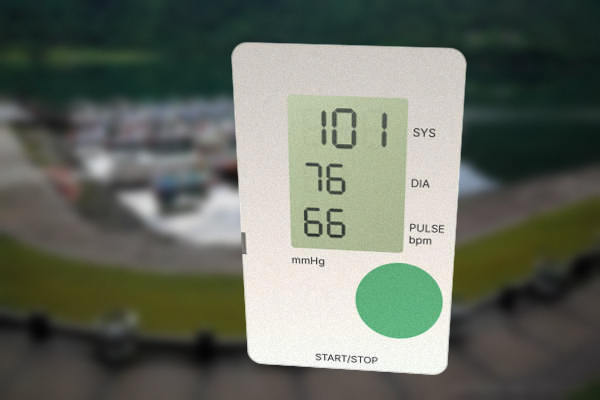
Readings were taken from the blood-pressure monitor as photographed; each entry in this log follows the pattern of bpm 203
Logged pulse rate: bpm 66
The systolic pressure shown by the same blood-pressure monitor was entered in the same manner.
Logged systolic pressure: mmHg 101
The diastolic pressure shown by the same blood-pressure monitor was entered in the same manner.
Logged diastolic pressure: mmHg 76
